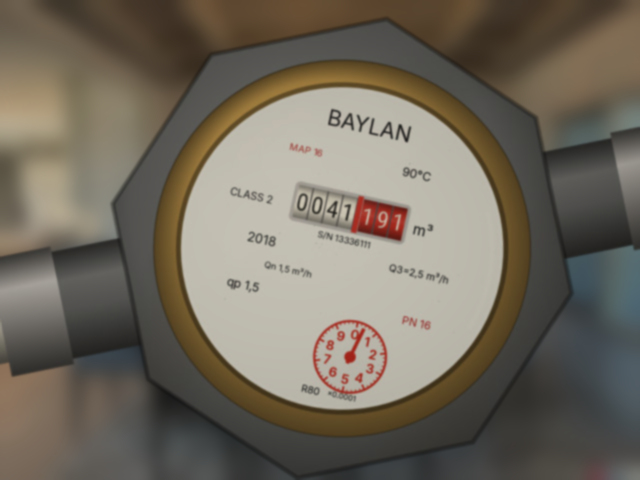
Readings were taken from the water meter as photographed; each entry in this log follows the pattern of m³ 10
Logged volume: m³ 41.1910
